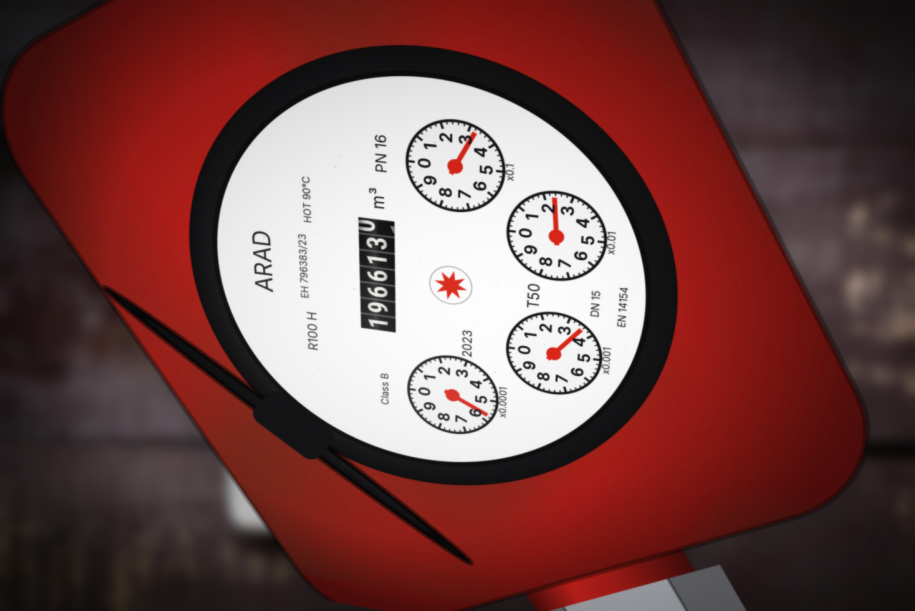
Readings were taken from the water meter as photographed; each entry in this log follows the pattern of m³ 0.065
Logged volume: m³ 1966130.3235
